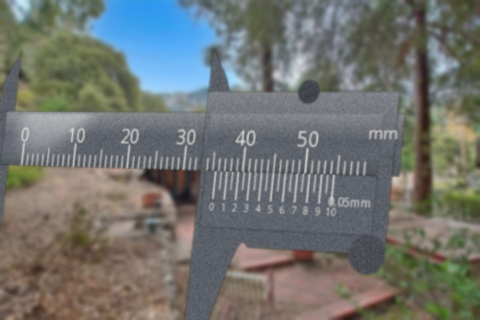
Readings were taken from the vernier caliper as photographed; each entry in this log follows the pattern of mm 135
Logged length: mm 35.5
